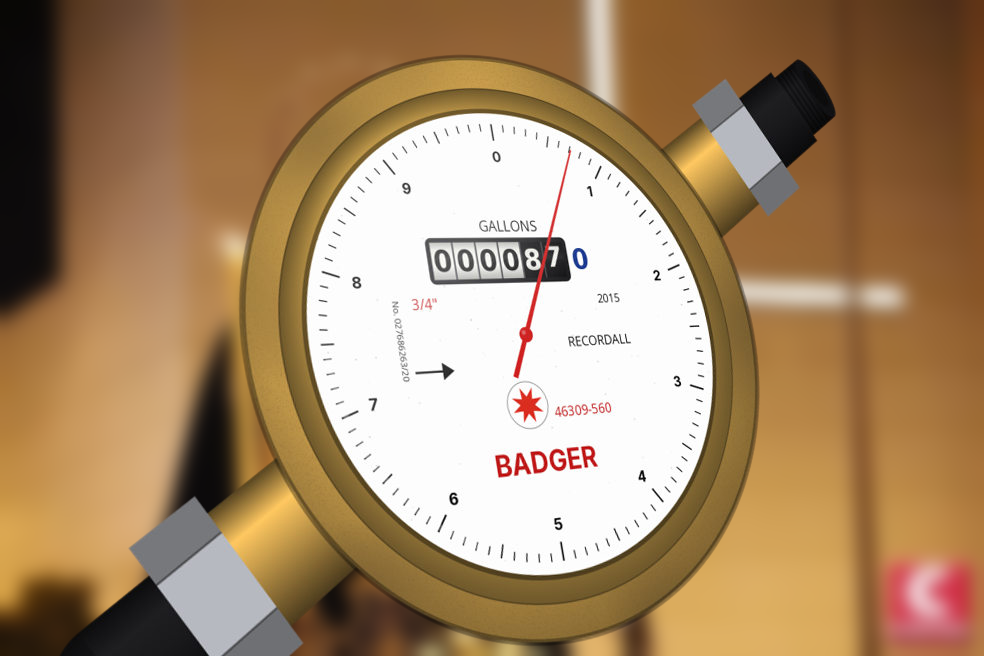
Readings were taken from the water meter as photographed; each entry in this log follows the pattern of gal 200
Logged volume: gal 870.7
